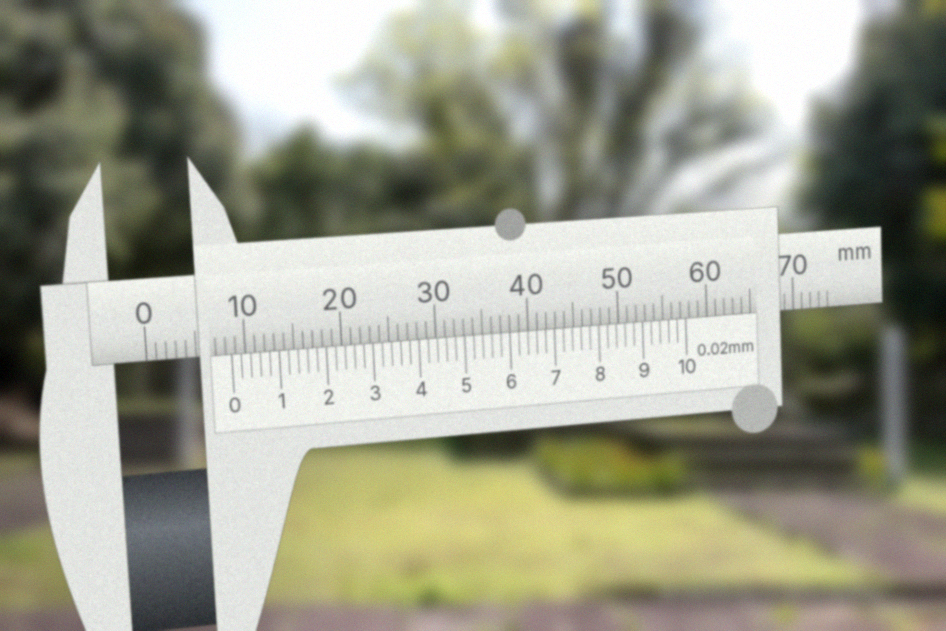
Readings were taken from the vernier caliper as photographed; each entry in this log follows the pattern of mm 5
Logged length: mm 8.6
